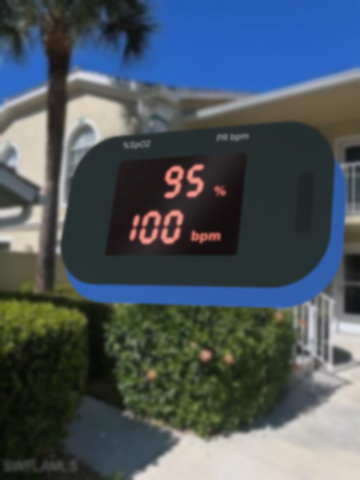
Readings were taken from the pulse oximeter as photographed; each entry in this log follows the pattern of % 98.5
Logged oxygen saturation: % 95
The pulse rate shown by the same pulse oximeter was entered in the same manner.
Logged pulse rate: bpm 100
